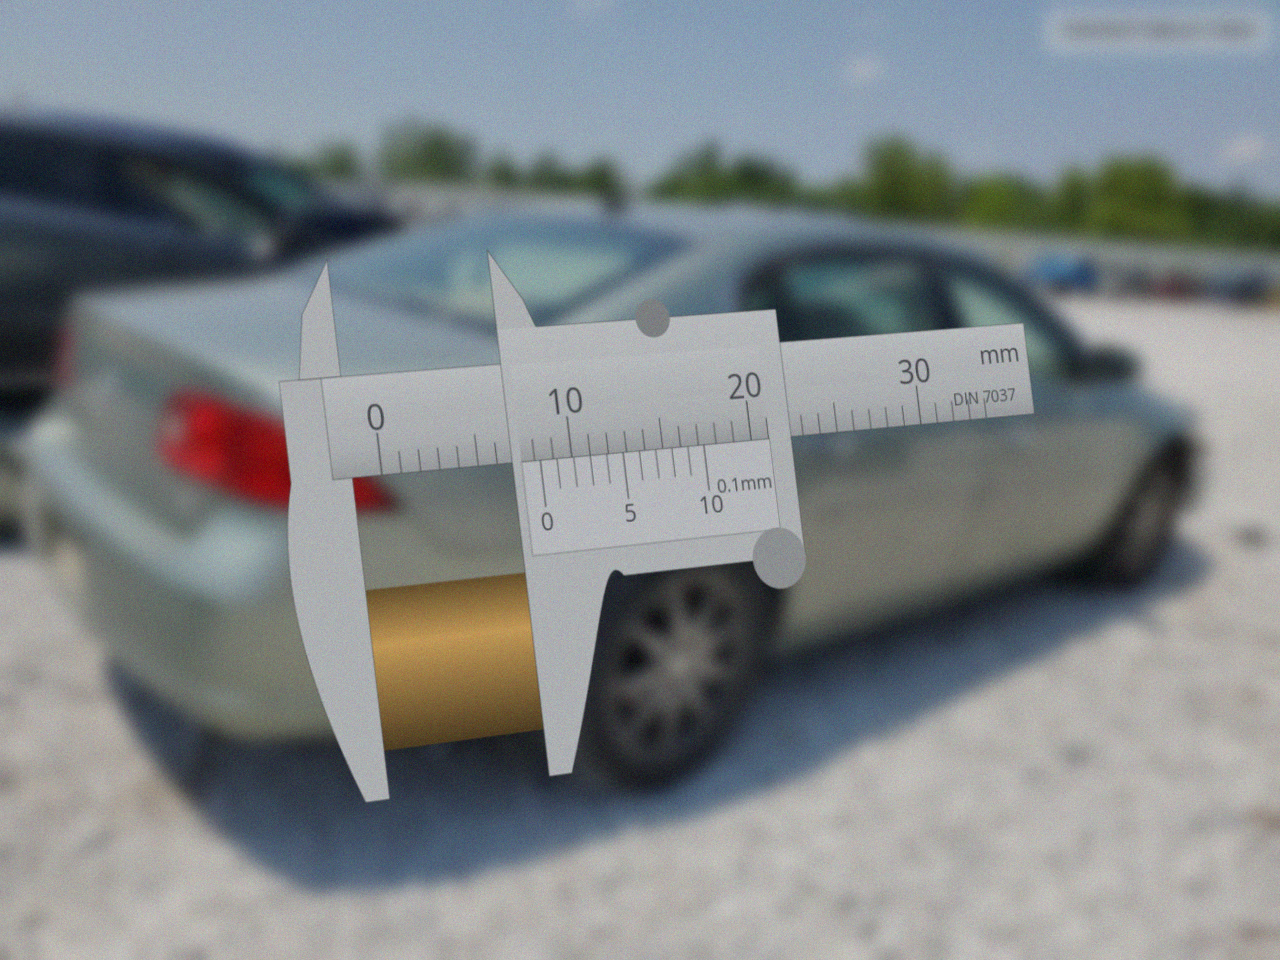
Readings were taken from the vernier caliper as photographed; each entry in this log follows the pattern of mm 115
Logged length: mm 8.3
